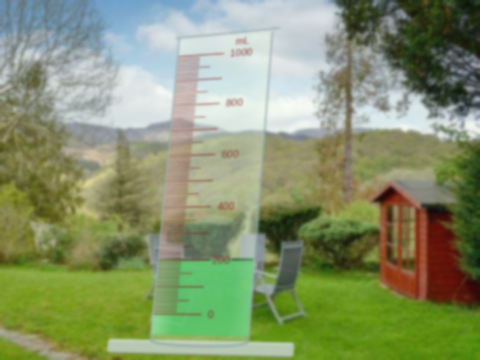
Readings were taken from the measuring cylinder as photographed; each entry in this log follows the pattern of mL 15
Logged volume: mL 200
